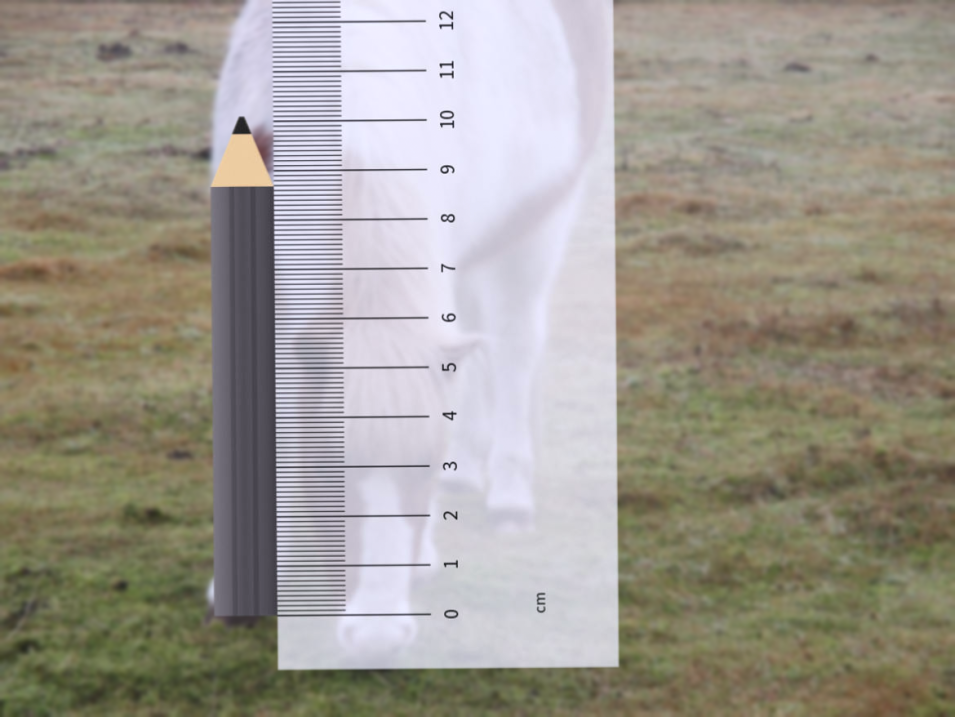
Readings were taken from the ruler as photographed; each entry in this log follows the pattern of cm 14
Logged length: cm 10.1
